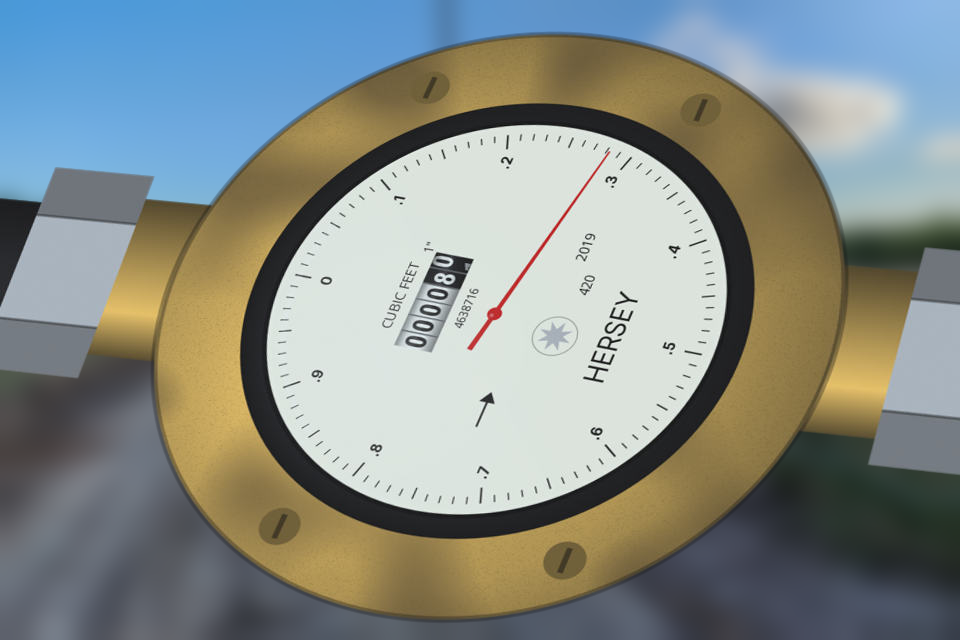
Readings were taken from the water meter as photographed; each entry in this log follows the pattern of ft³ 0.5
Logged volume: ft³ 80.28
